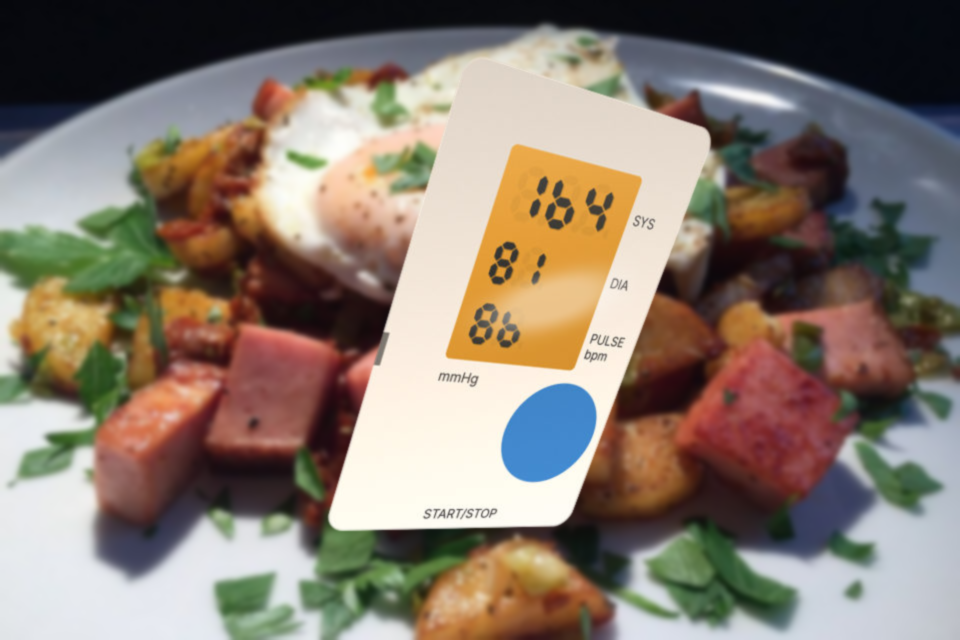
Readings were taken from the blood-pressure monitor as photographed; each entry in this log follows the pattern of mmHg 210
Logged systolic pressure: mmHg 164
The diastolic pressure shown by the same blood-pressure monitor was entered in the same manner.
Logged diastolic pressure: mmHg 81
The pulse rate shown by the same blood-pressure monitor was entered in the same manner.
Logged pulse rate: bpm 86
